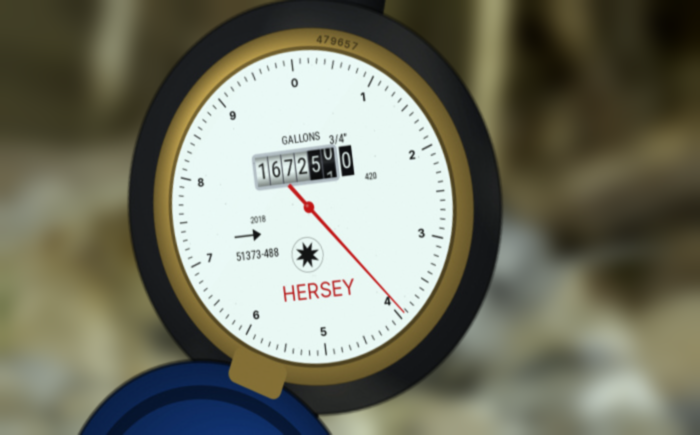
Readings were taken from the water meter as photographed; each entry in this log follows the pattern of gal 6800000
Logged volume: gal 1672503.9
